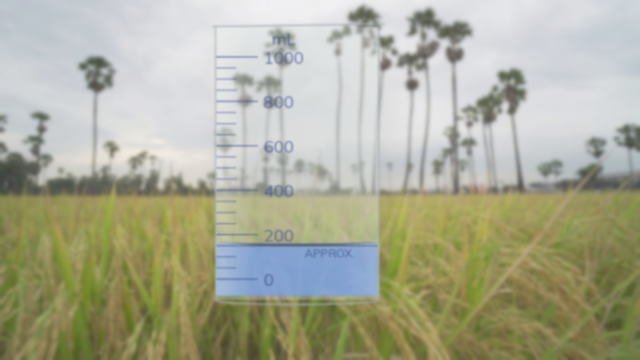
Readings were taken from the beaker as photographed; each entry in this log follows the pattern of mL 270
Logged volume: mL 150
